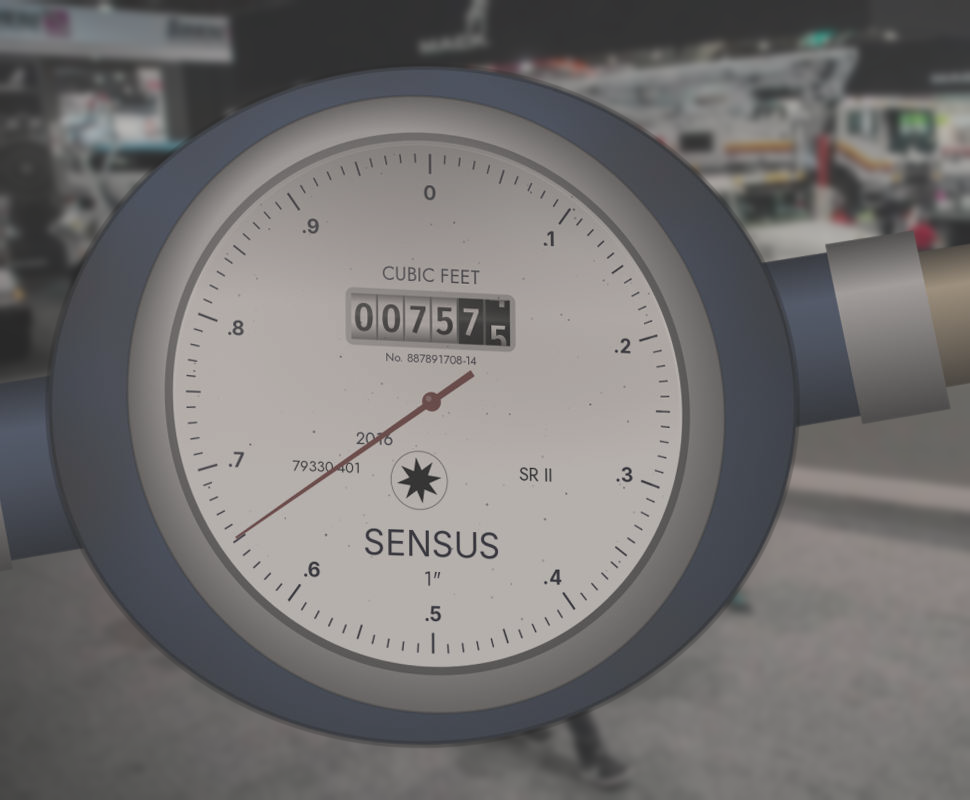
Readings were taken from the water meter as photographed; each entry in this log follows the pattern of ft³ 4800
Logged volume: ft³ 7574.65
